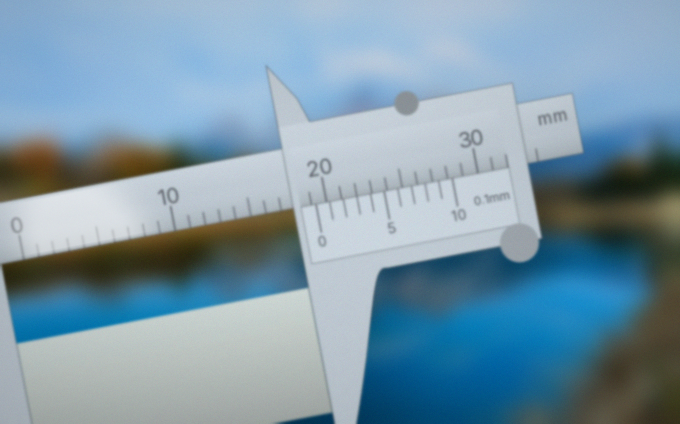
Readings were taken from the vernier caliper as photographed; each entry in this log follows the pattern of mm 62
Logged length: mm 19.3
